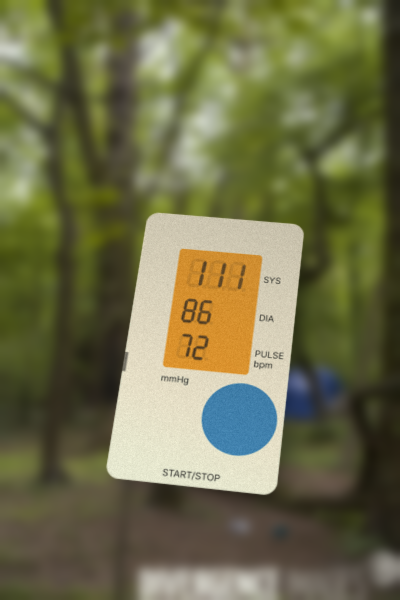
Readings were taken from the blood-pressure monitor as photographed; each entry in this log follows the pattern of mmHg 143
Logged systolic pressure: mmHg 111
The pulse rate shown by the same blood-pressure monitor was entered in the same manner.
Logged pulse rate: bpm 72
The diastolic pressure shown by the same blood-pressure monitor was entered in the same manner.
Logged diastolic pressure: mmHg 86
